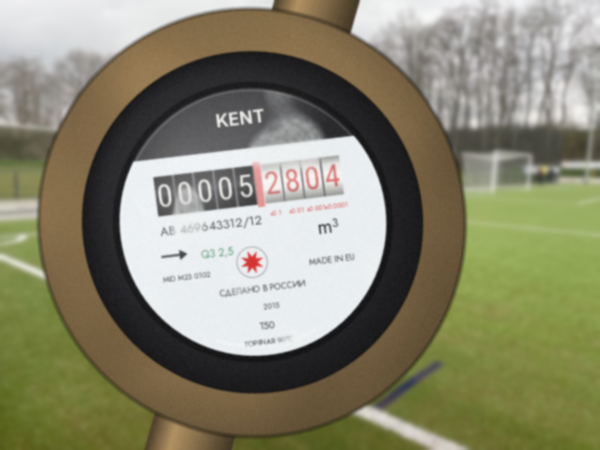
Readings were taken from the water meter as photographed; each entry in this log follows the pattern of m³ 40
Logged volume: m³ 5.2804
